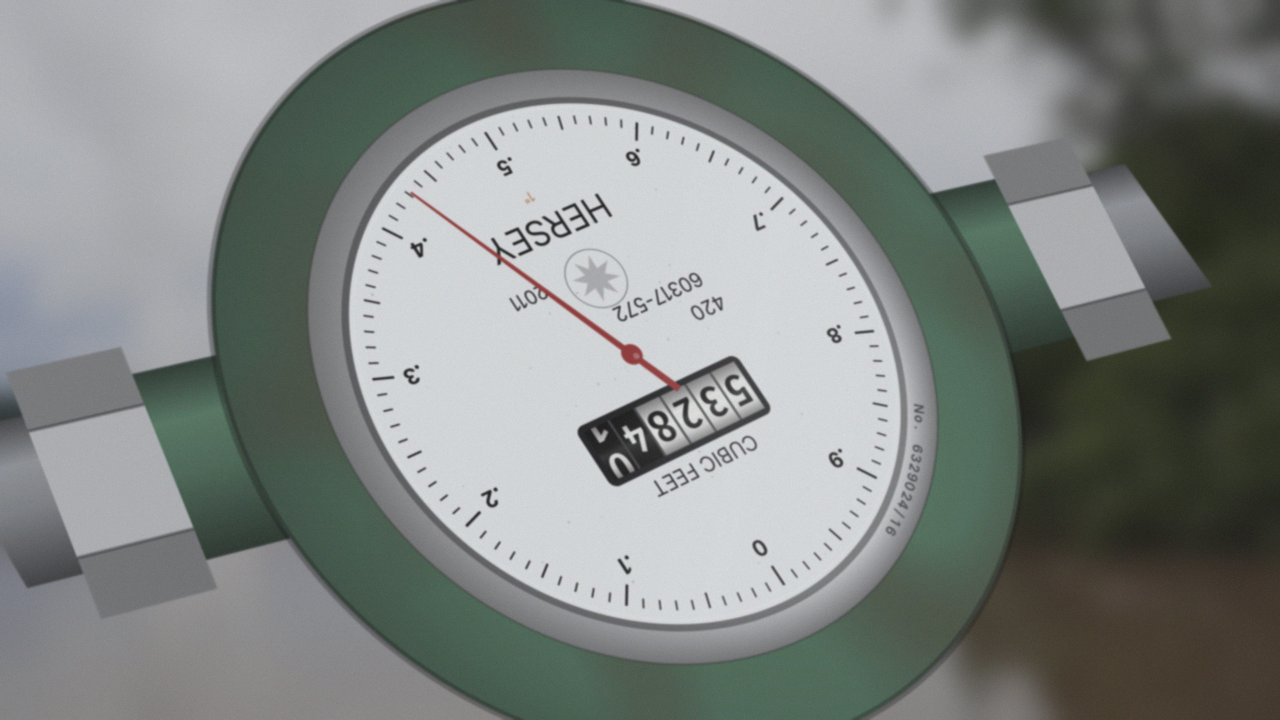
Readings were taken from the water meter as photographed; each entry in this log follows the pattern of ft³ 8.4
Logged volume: ft³ 532840.43
